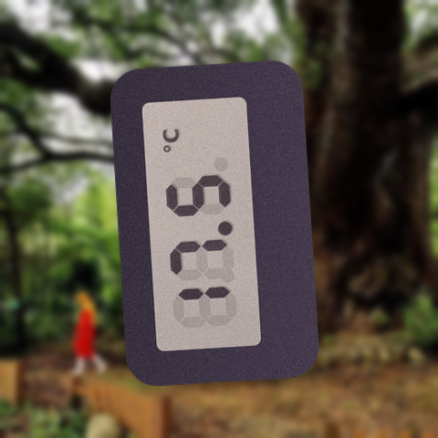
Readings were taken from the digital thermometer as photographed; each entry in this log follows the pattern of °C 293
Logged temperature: °C 17.5
